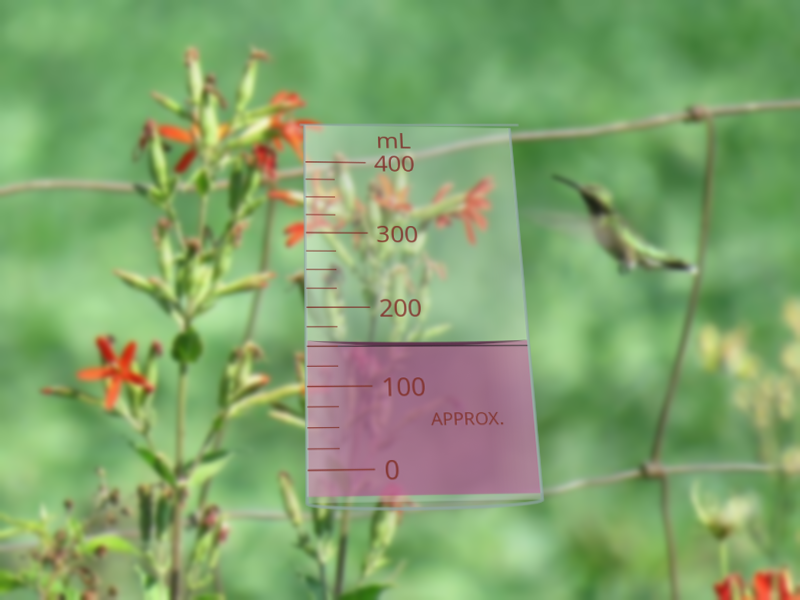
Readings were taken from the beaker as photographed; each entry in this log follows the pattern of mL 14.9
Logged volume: mL 150
